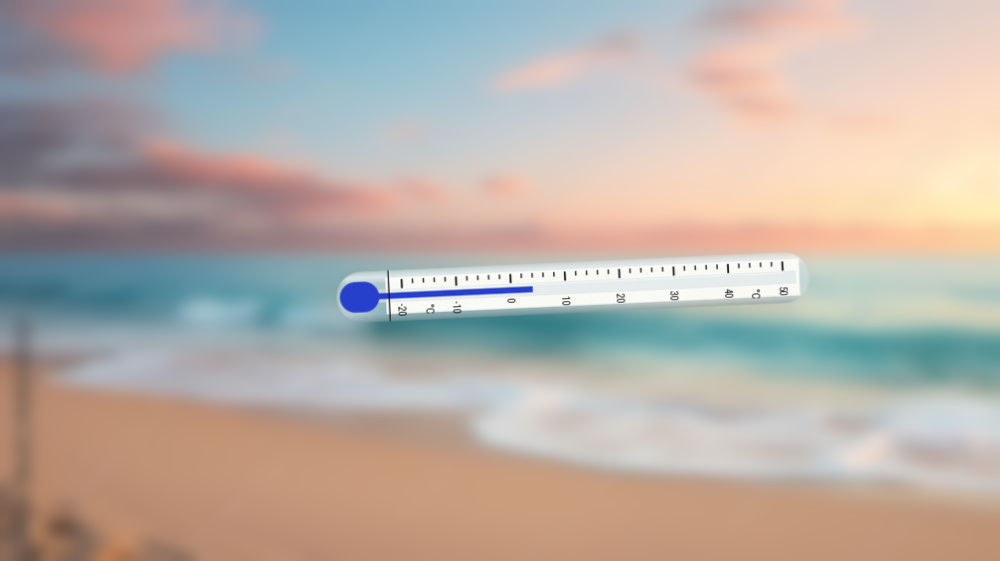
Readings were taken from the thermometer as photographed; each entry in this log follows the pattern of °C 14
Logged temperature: °C 4
